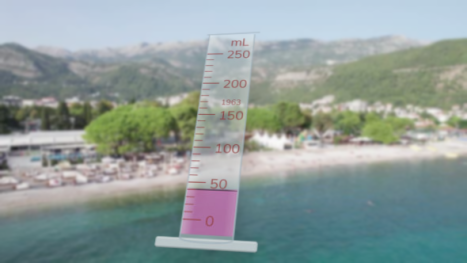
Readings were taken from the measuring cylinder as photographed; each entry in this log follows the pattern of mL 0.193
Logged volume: mL 40
